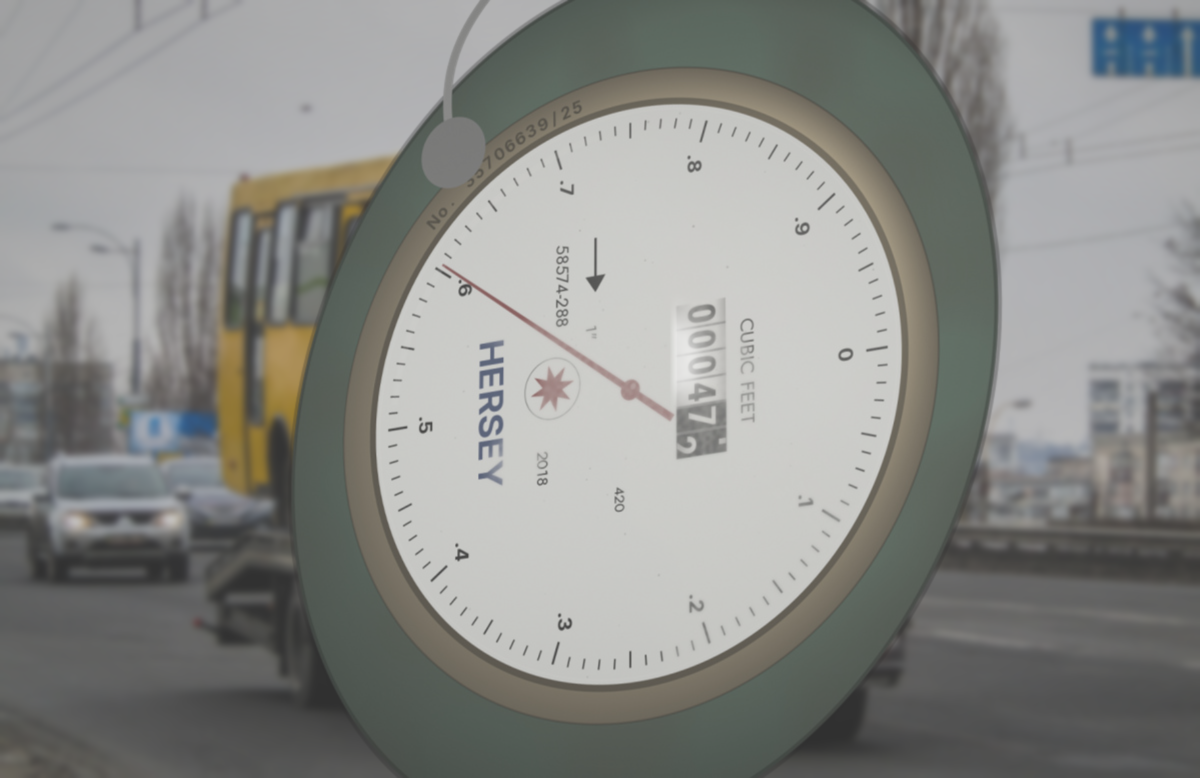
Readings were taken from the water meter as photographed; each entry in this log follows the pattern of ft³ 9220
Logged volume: ft³ 471.60
